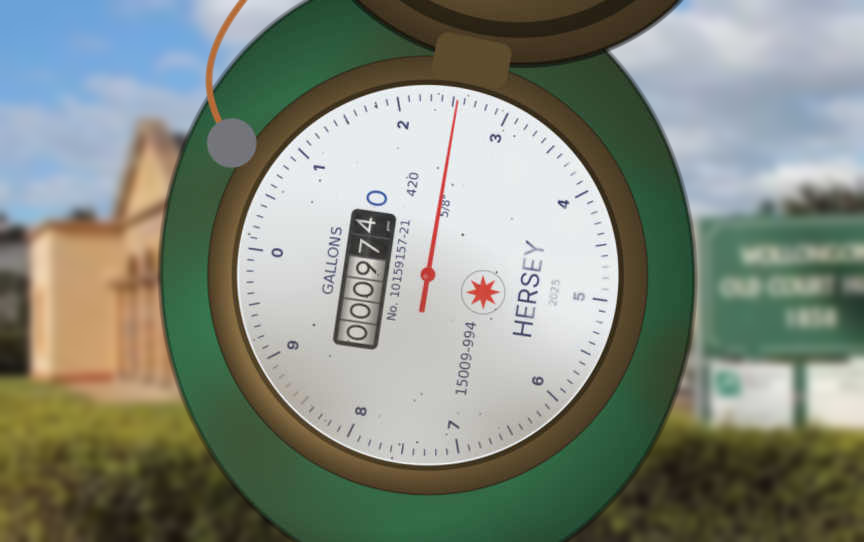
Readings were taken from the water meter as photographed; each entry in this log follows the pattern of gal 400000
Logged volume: gal 9742.5
